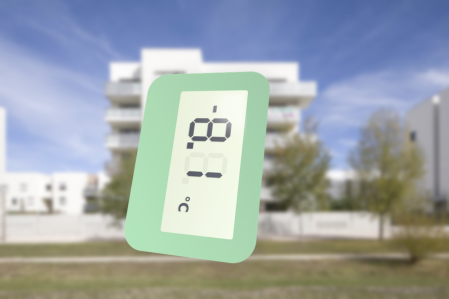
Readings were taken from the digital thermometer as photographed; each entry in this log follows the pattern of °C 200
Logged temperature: °C -8.1
